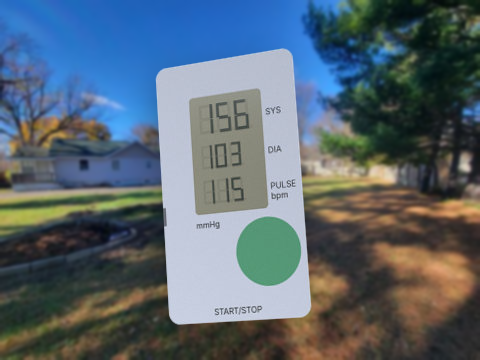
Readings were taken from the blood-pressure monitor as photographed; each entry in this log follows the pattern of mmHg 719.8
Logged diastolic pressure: mmHg 103
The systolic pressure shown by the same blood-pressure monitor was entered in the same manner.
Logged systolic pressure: mmHg 156
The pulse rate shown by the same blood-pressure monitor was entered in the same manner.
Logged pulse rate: bpm 115
